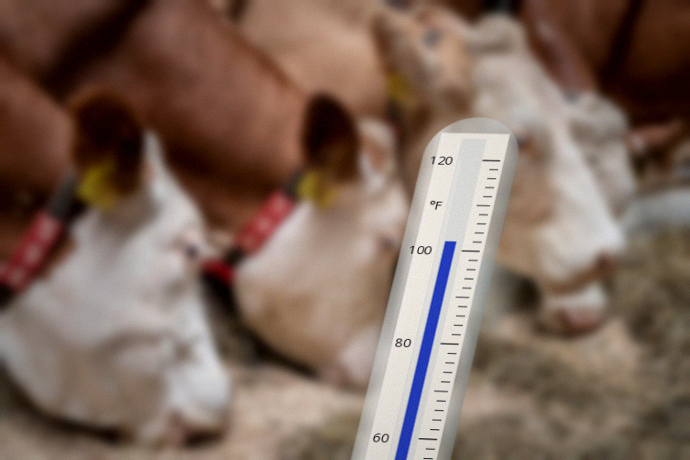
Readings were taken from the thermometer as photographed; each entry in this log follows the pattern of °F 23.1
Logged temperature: °F 102
